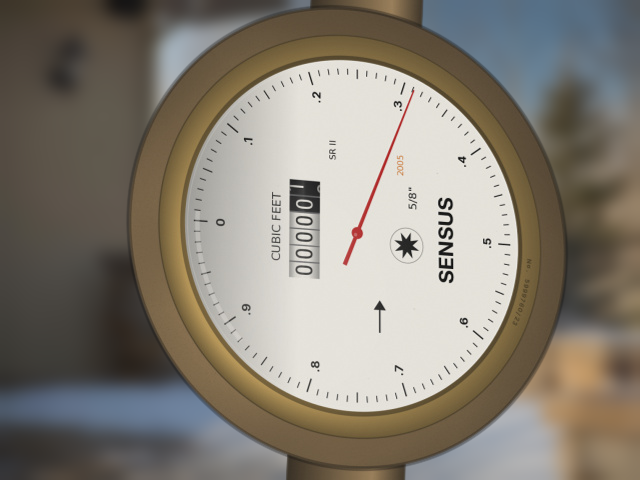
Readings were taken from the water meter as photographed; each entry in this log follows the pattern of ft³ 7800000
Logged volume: ft³ 1.31
